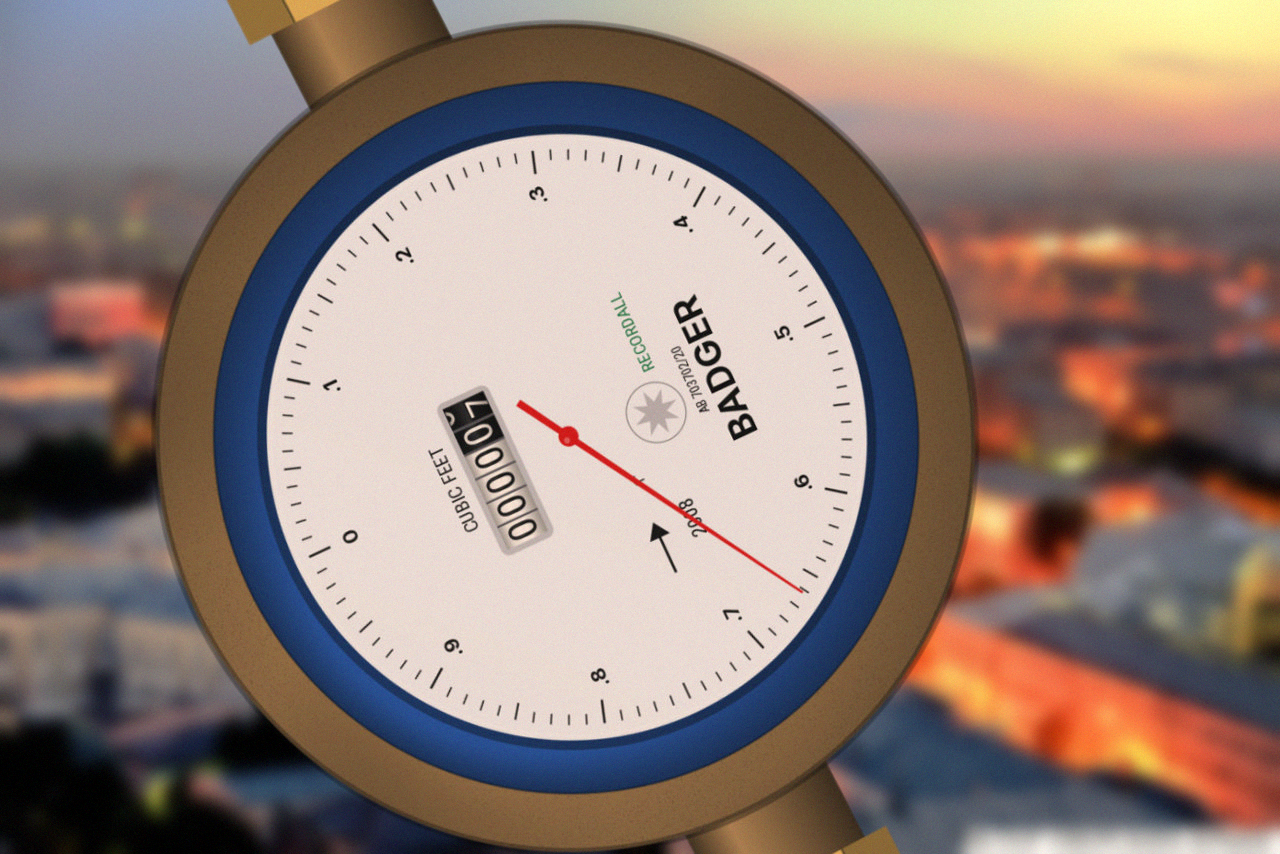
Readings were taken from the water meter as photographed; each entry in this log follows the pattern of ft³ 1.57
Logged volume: ft³ 6.66
